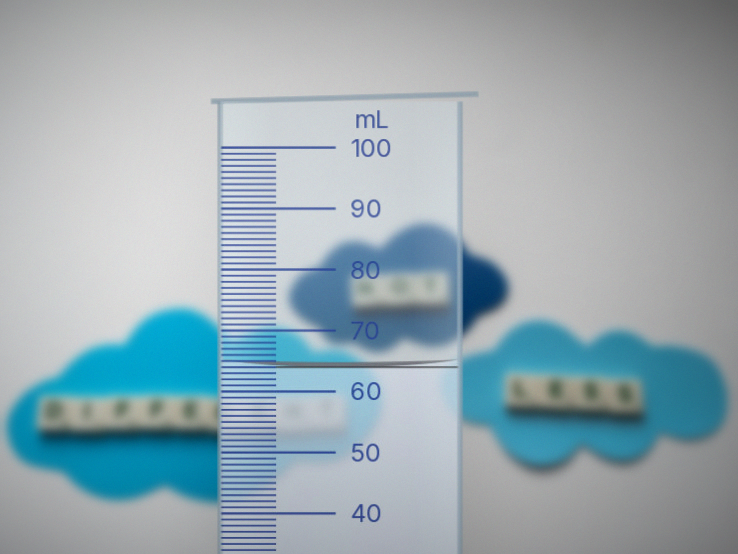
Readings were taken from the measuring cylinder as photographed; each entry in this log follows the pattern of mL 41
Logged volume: mL 64
